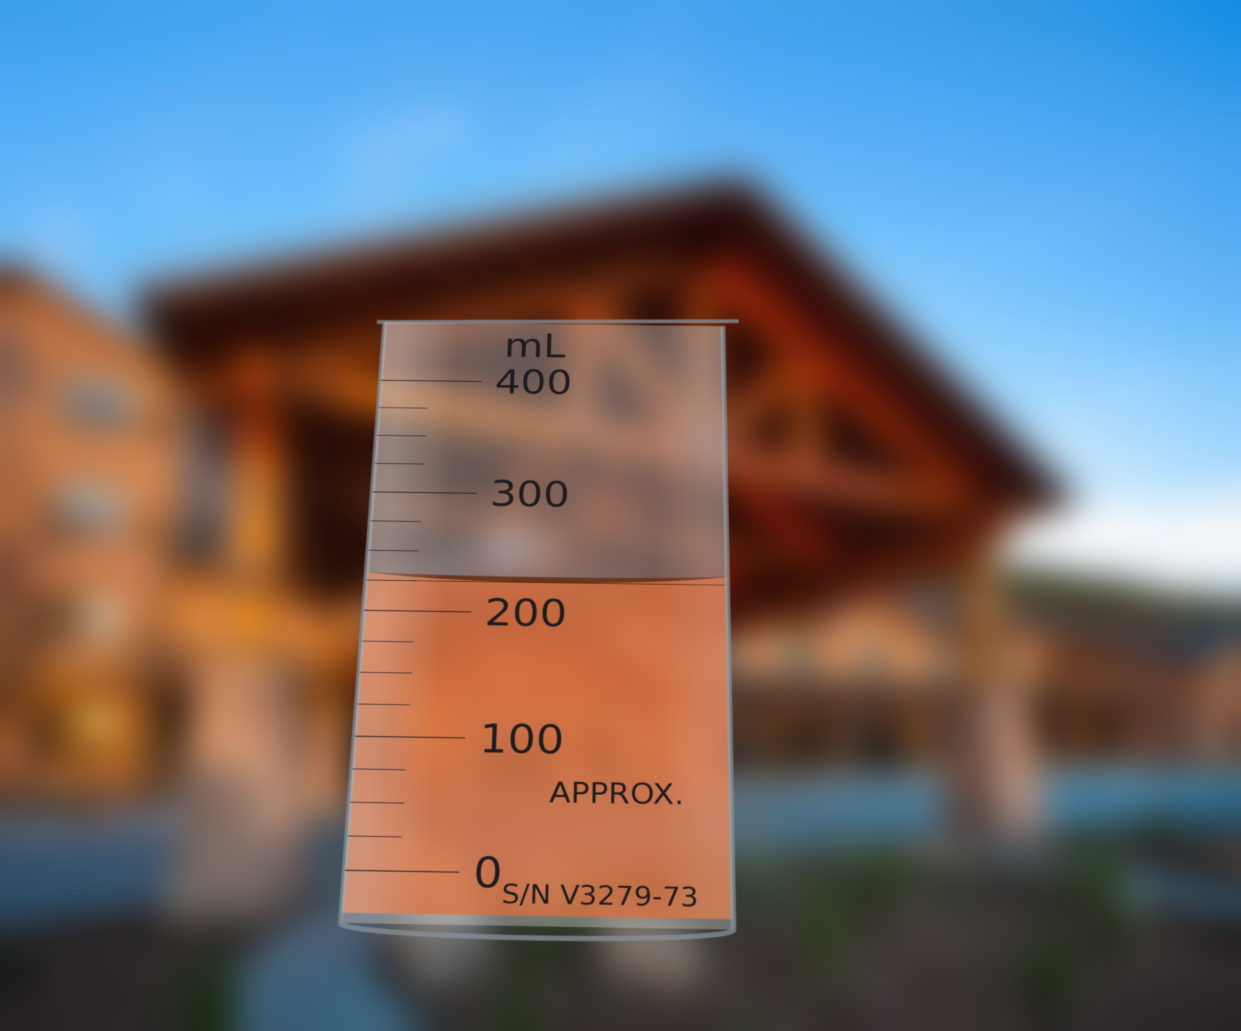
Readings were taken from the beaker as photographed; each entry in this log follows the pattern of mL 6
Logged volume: mL 225
